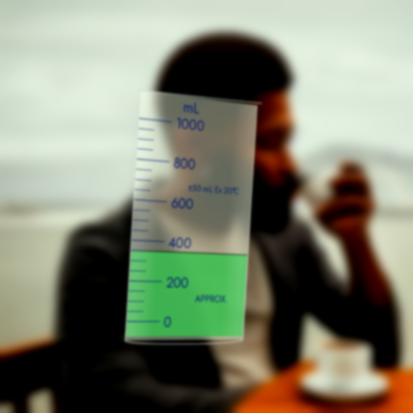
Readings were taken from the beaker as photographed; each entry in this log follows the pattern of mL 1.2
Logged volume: mL 350
